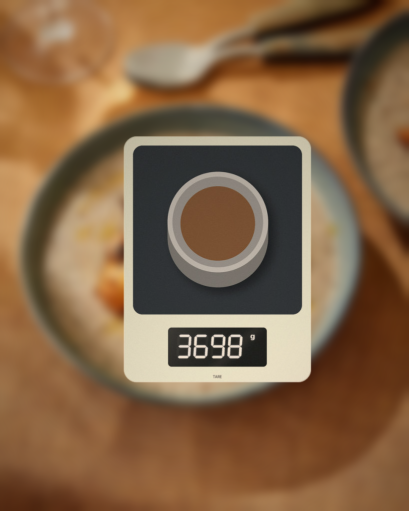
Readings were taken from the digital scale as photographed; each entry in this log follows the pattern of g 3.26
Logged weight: g 3698
